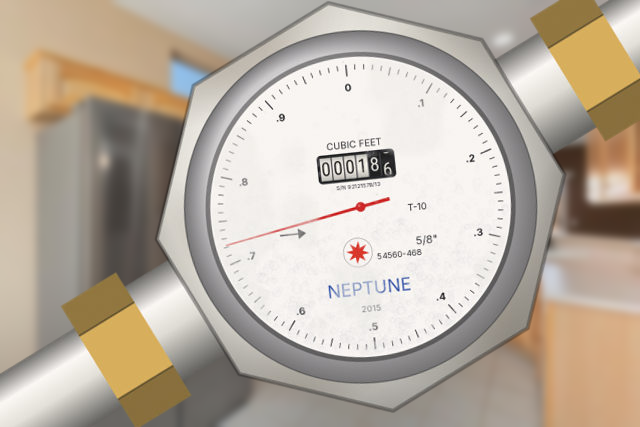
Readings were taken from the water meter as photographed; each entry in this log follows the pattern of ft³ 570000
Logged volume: ft³ 185.72
